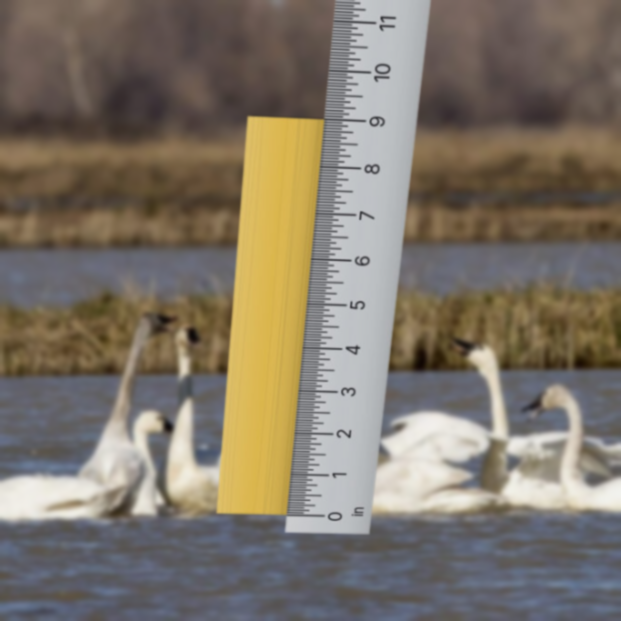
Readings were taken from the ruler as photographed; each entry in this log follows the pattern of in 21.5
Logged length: in 9
